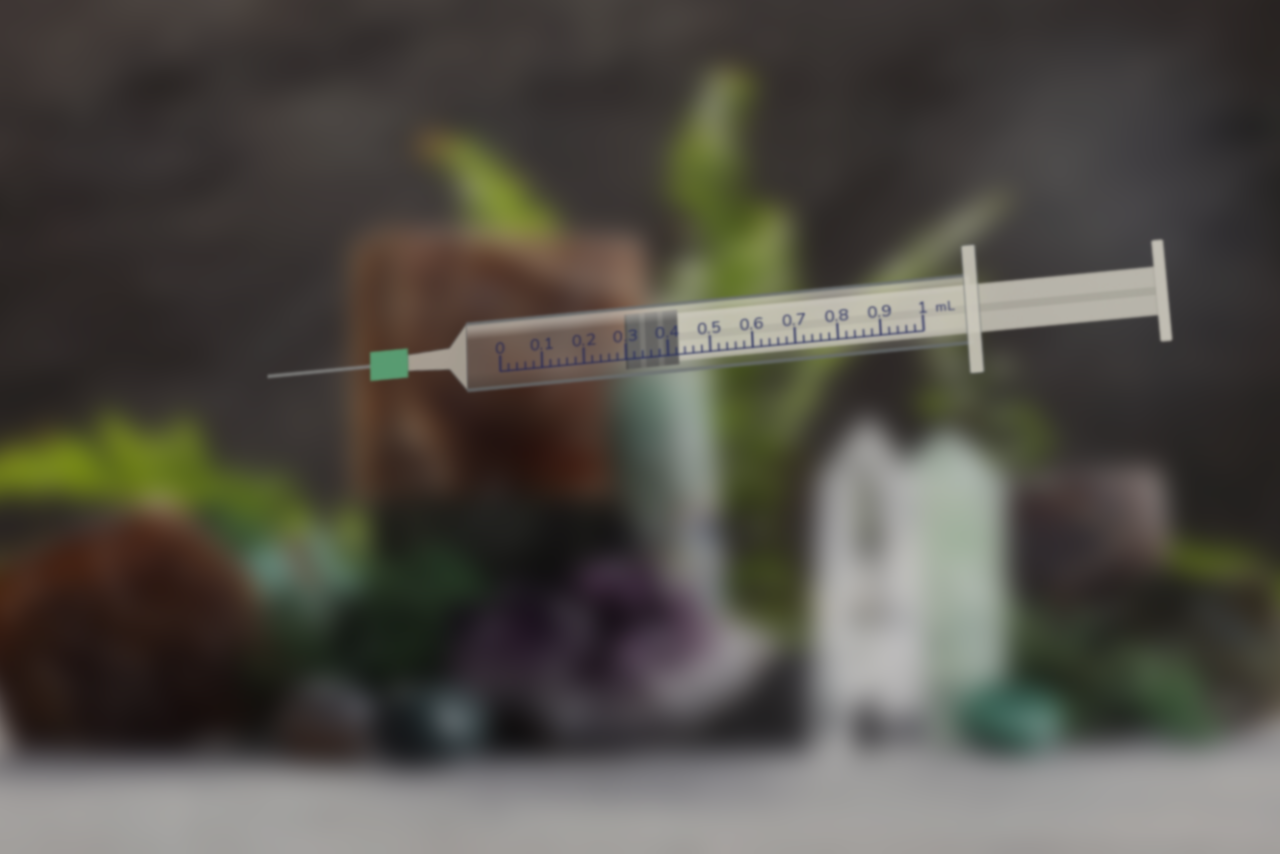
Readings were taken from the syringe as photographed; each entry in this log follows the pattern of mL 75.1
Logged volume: mL 0.3
